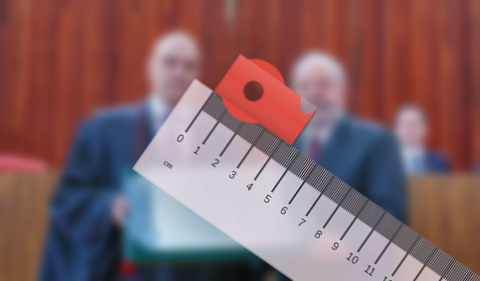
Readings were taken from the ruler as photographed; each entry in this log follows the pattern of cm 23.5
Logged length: cm 4.5
